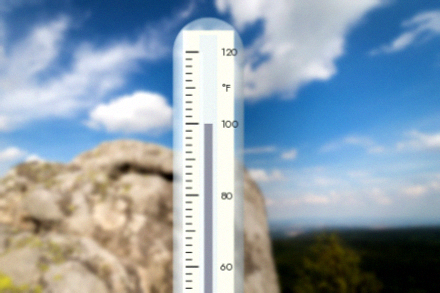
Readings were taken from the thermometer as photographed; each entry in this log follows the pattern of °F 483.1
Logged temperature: °F 100
